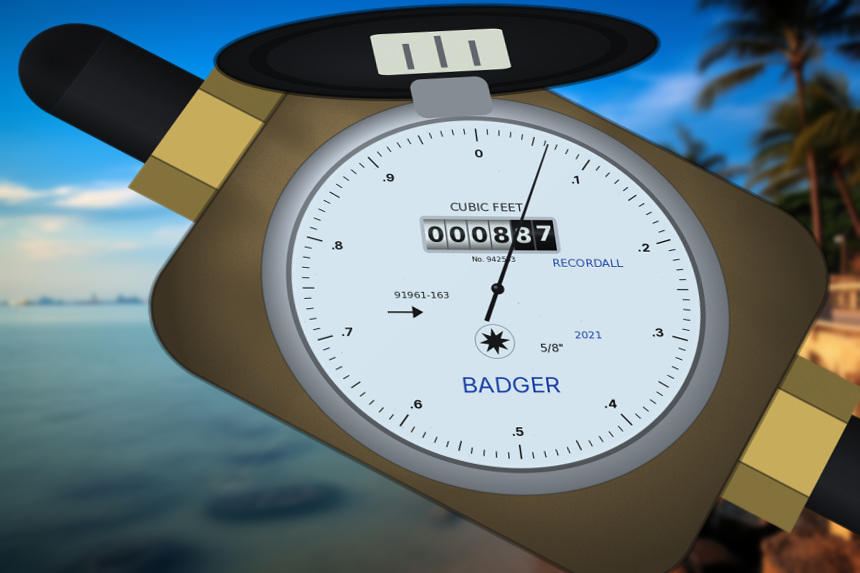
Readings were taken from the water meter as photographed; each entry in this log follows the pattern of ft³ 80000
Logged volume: ft³ 887.06
